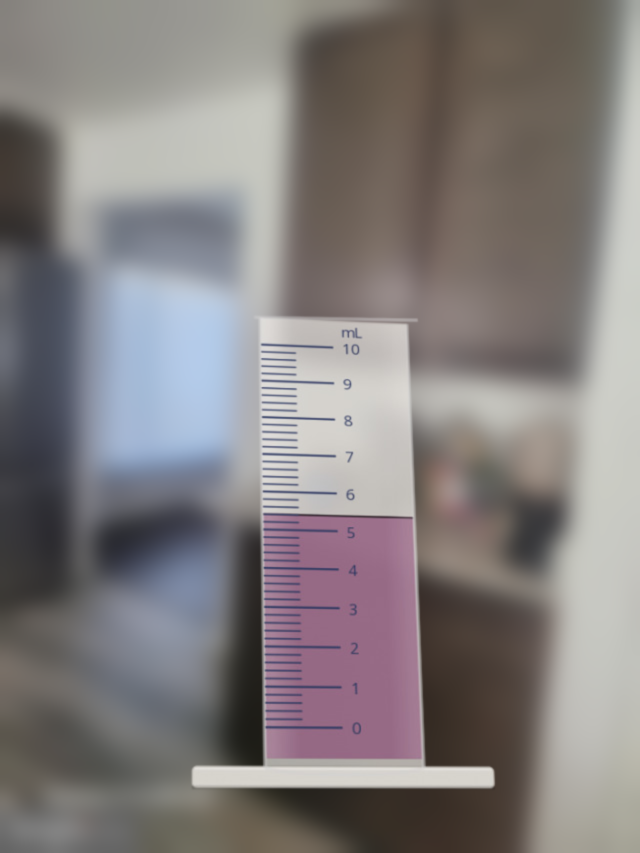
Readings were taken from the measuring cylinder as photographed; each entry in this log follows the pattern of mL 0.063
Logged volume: mL 5.4
